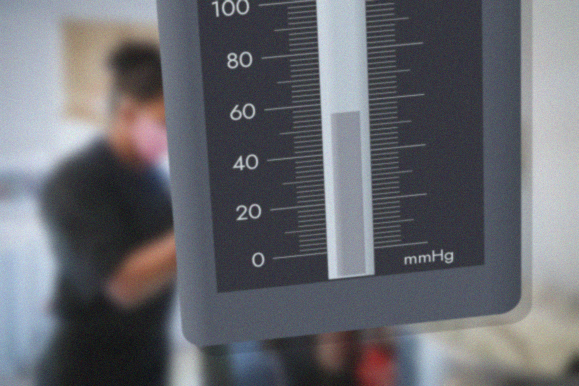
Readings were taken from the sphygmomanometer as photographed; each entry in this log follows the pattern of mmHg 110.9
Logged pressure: mmHg 56
